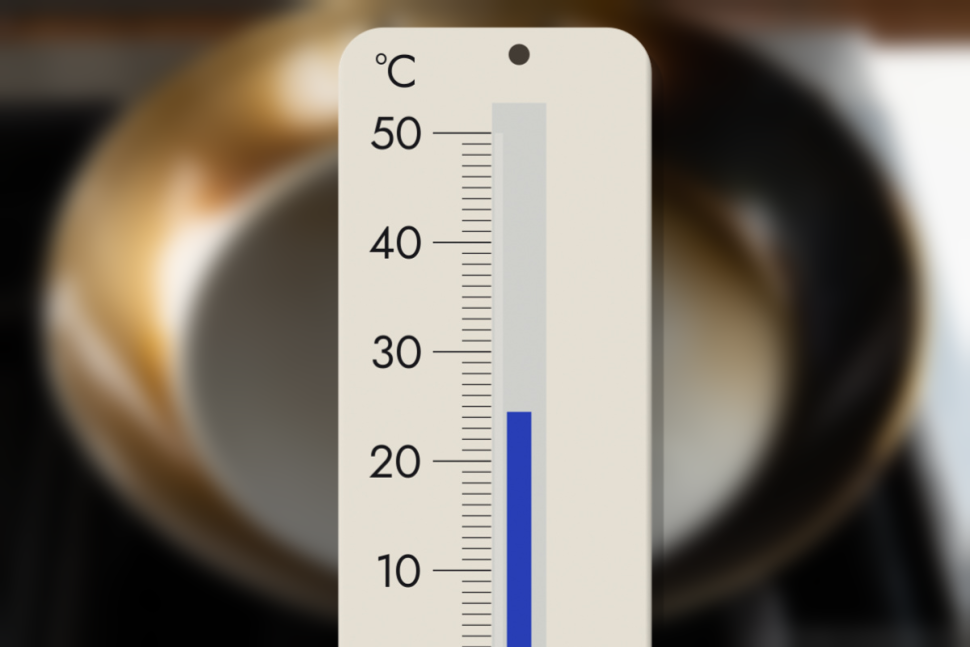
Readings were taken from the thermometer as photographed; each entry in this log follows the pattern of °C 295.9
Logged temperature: °C 24.5
